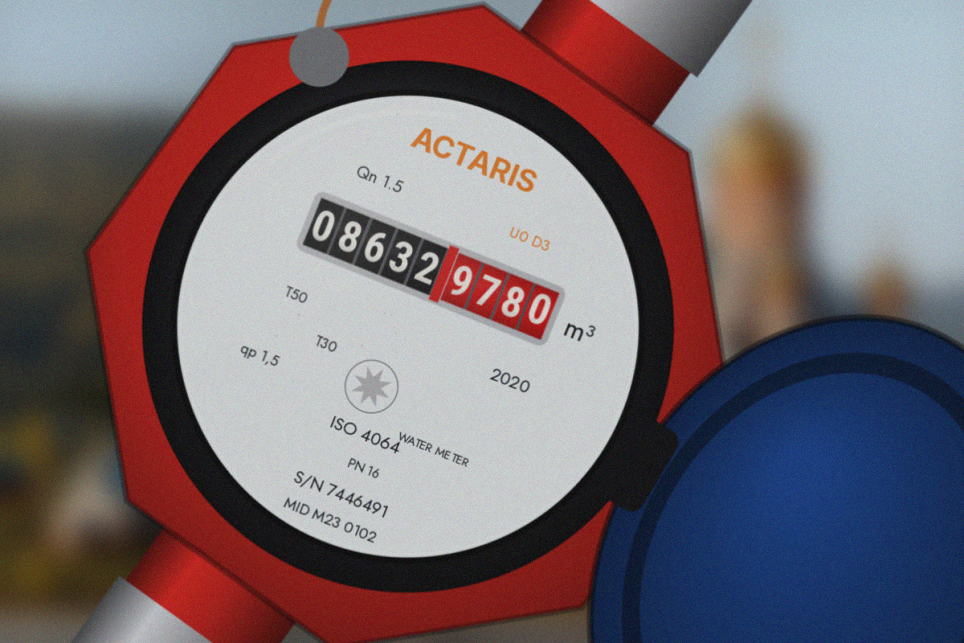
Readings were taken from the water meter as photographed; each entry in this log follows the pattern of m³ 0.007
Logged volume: m³ 8632.9780
